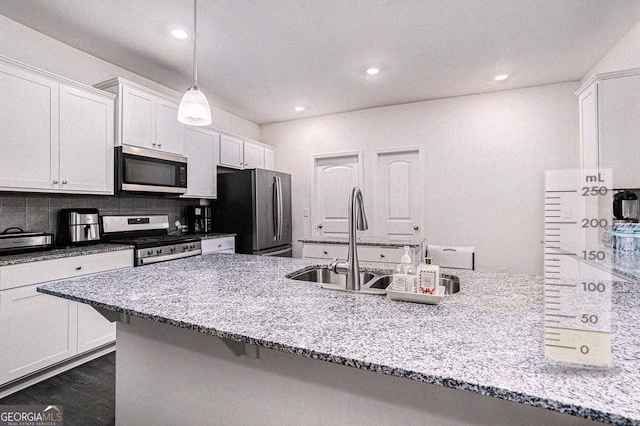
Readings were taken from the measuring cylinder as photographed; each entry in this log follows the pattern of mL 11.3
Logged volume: mL 30
